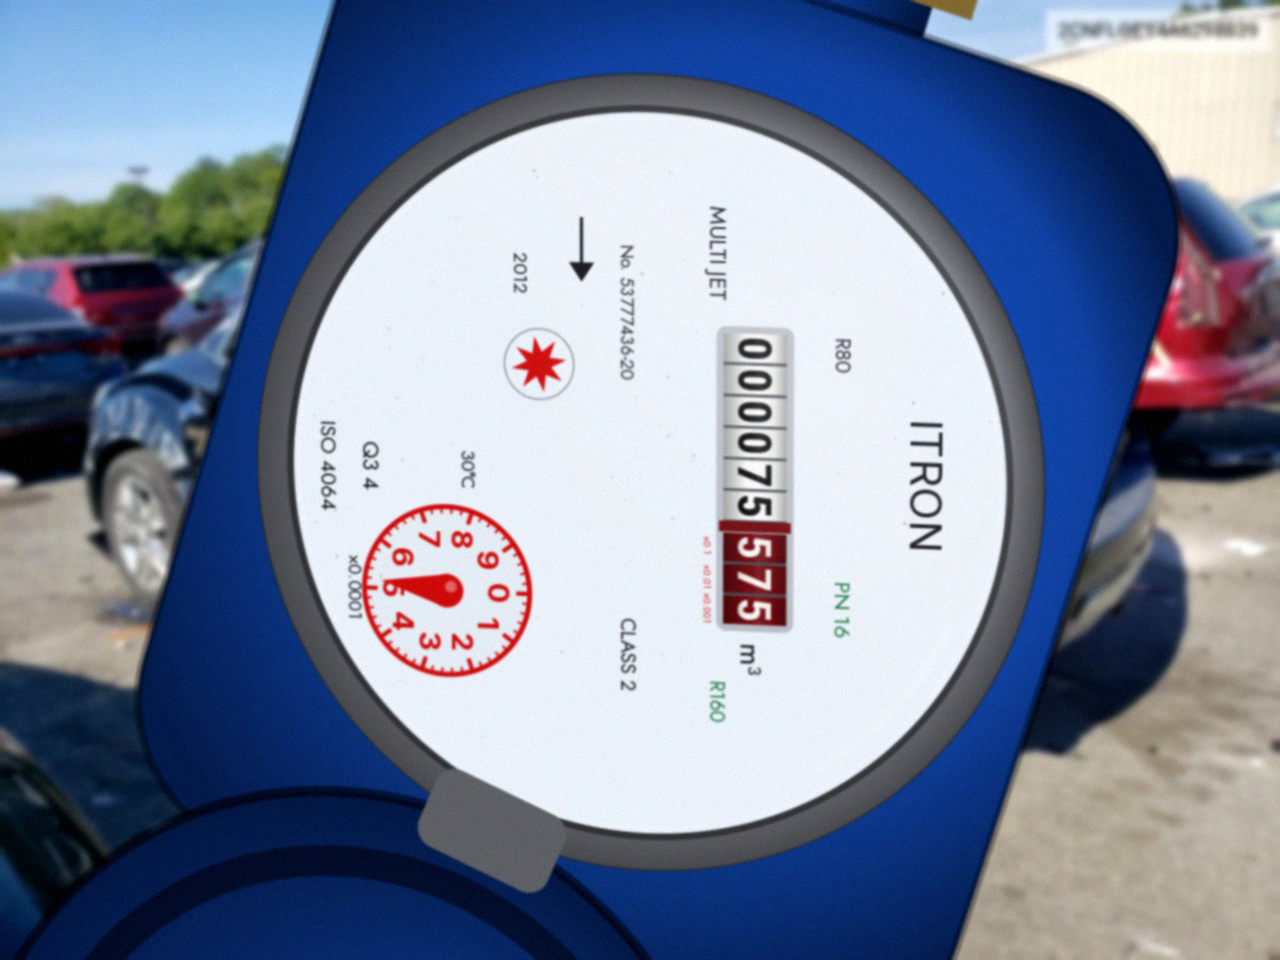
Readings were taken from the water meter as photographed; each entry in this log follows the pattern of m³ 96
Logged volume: m³ 75.5755
